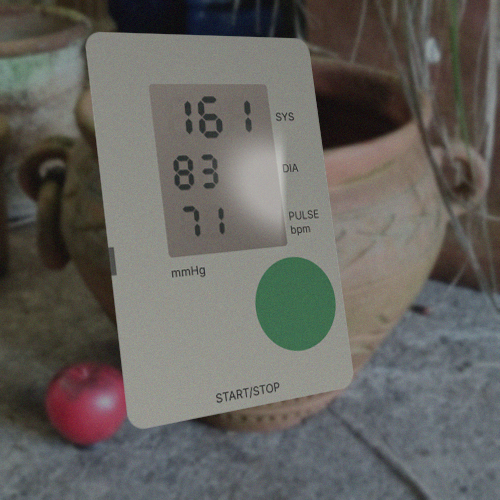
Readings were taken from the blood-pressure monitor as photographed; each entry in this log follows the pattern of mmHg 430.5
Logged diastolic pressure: mmHg 83
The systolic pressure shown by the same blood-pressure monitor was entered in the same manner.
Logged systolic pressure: mmHg 161
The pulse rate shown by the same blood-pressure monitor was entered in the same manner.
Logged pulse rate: bpm 71
